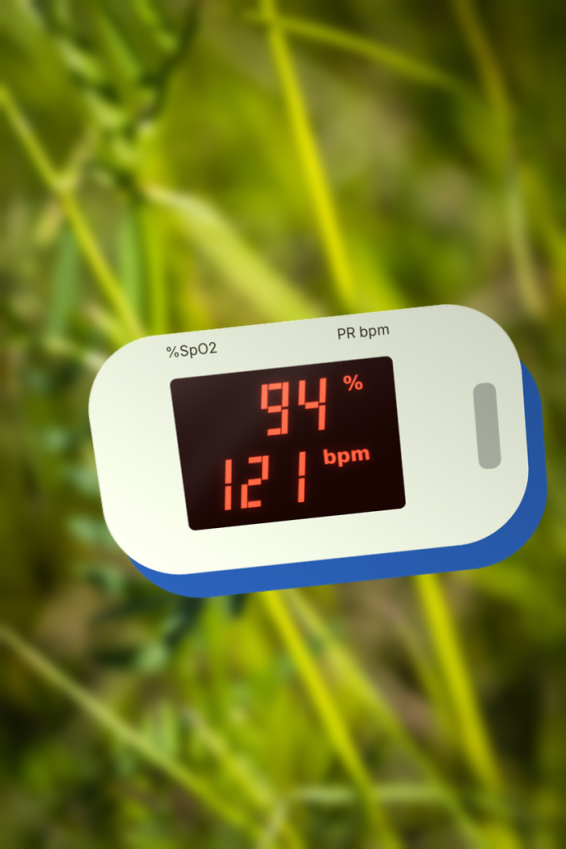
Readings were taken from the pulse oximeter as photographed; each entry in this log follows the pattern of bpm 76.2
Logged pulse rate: bpm 121
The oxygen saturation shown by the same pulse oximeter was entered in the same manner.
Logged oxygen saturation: % 94
